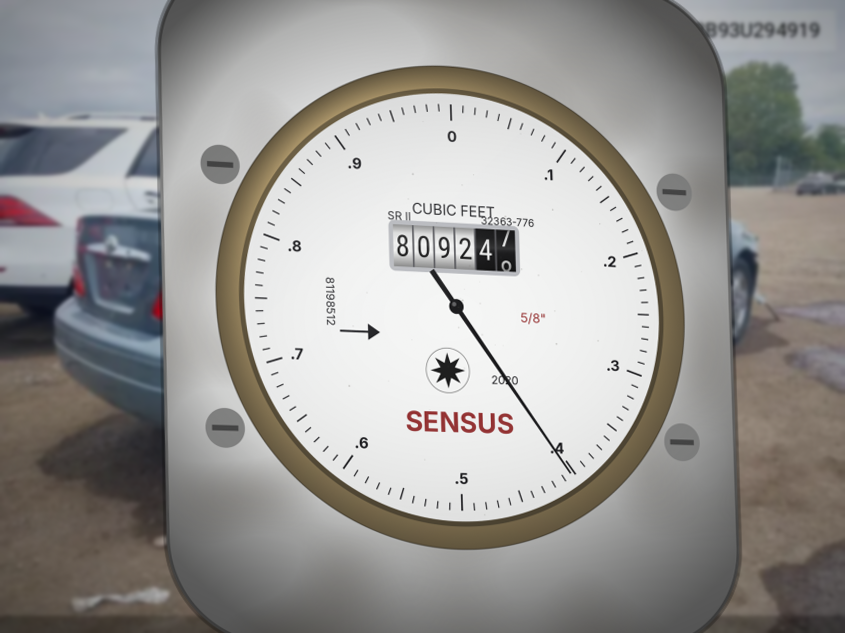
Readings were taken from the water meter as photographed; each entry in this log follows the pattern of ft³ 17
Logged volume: ft³ 809247.40
